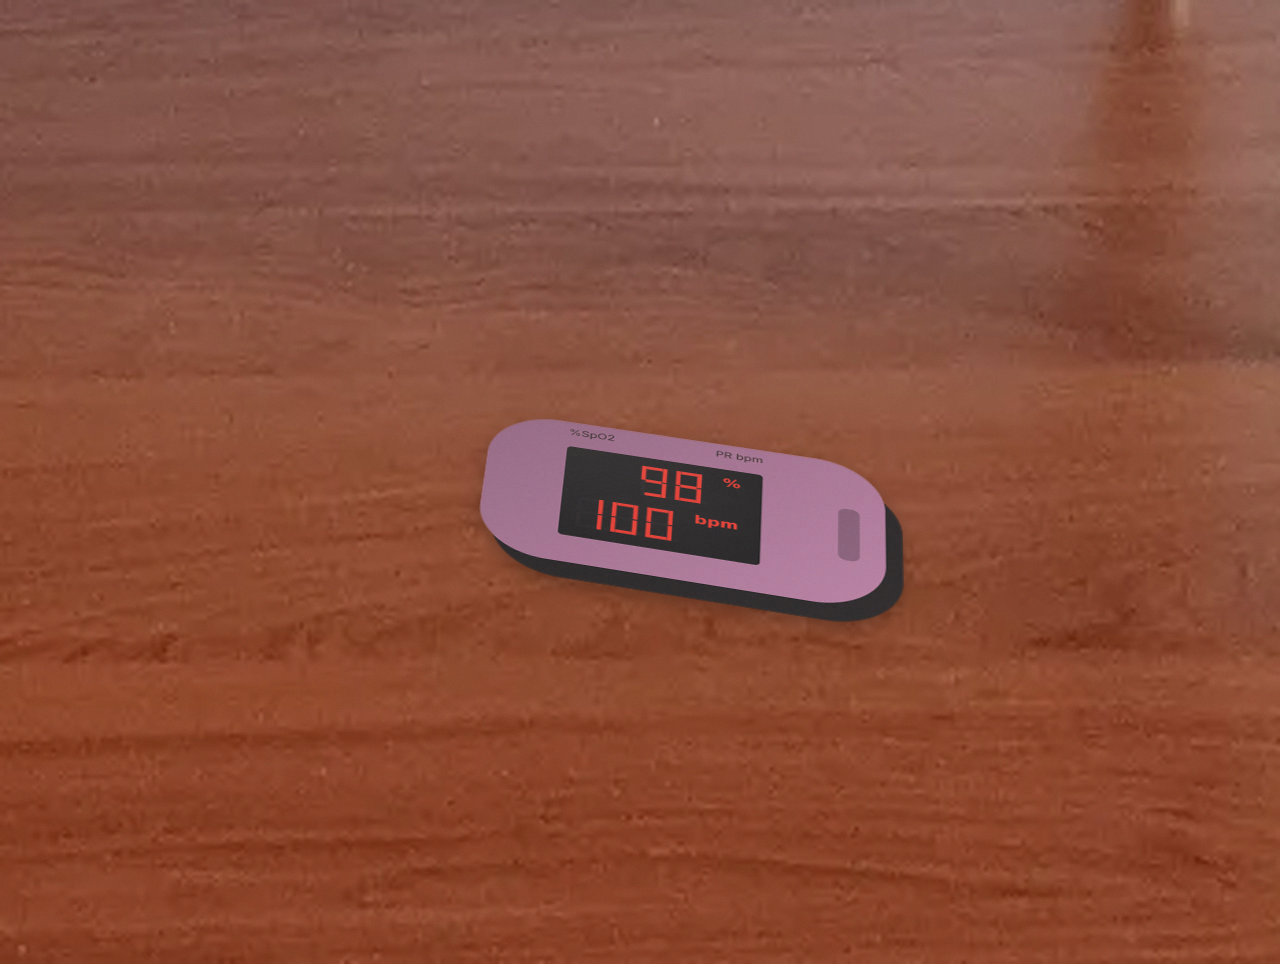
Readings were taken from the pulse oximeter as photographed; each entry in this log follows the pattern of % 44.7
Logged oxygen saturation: % 98
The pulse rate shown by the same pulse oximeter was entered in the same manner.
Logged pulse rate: bpm 100
